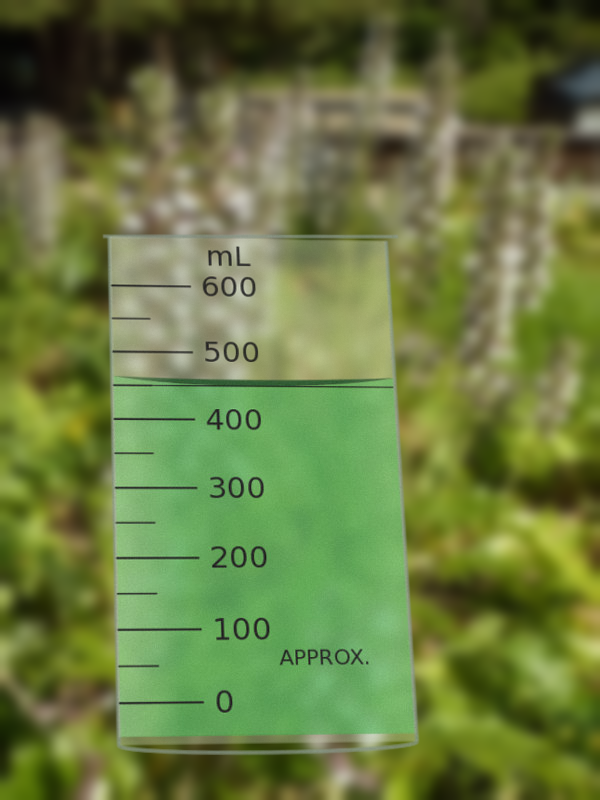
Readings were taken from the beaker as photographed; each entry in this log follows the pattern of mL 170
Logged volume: mL 450
